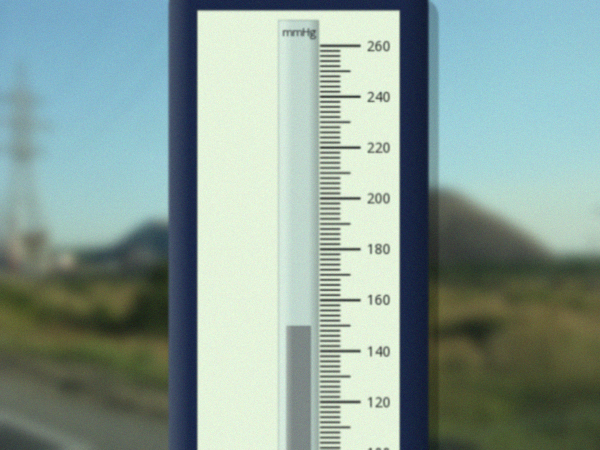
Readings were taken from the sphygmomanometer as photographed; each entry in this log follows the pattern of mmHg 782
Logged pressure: mmHg 150
